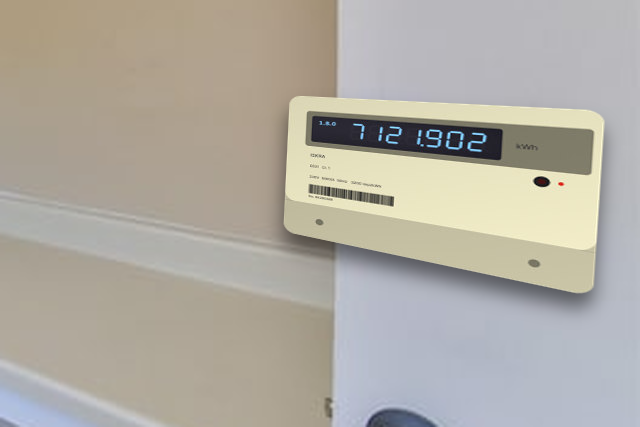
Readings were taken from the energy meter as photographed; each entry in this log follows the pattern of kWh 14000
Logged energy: kWh 7121.902
